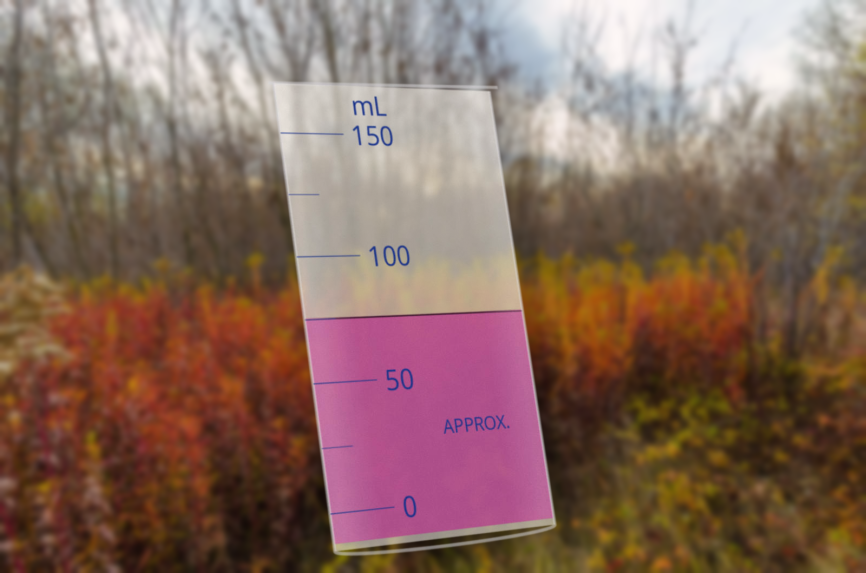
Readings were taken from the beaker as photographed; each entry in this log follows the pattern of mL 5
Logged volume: mL 75
